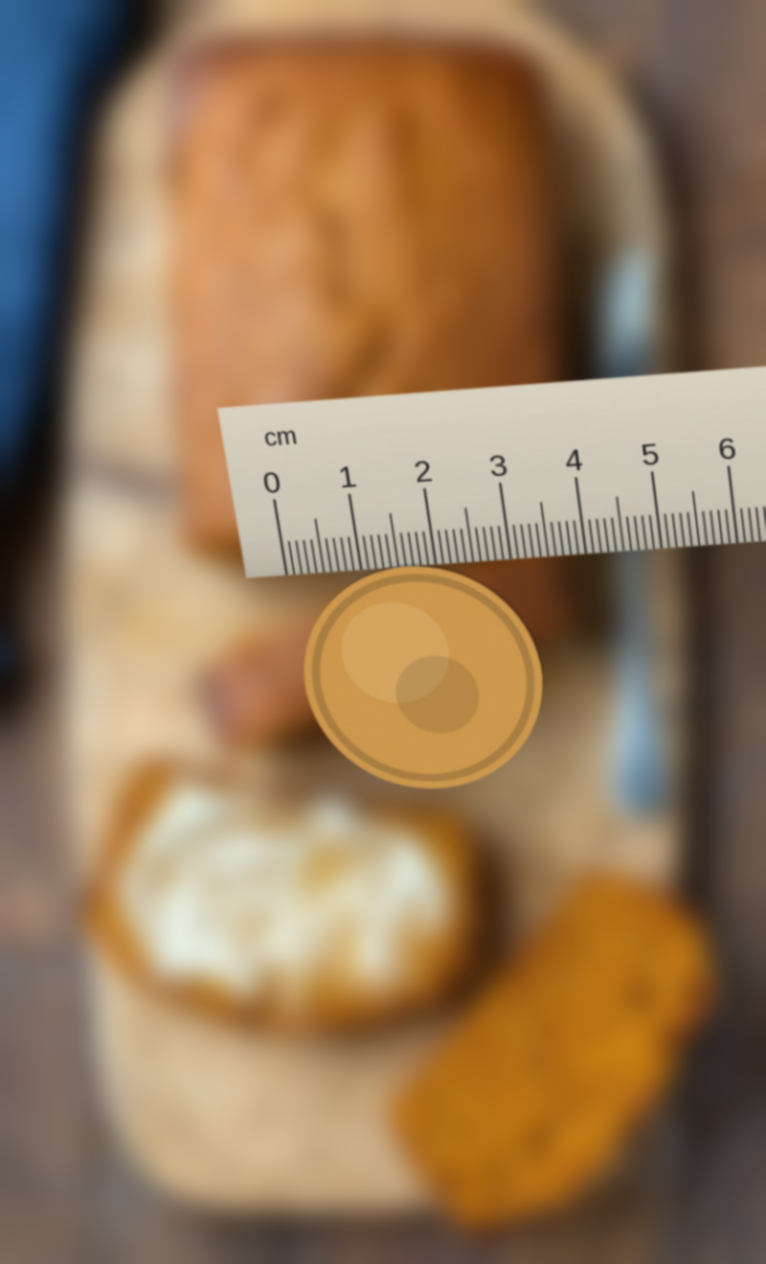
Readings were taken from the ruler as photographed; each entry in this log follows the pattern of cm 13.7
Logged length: cm 3.2
